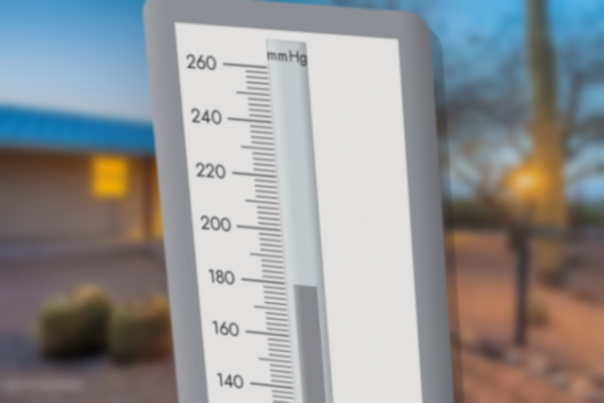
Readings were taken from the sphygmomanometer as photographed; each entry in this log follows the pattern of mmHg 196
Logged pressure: mmHg 180
